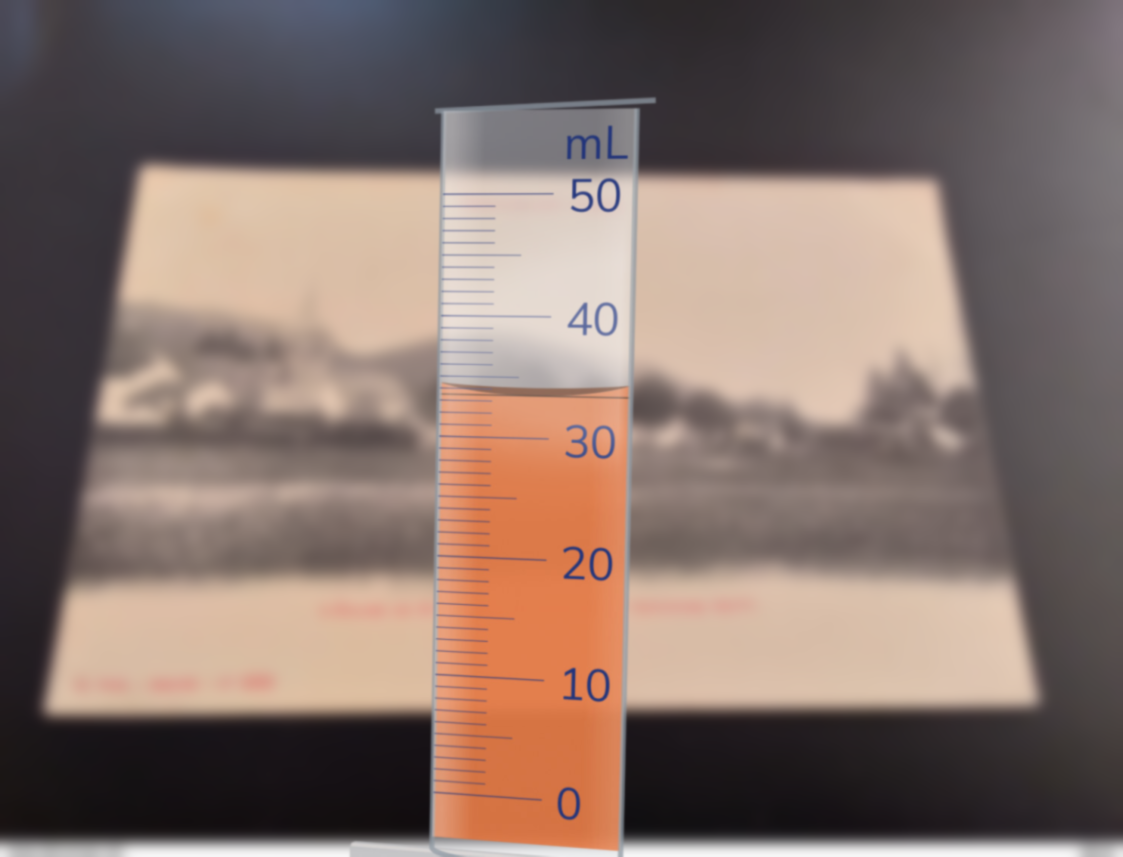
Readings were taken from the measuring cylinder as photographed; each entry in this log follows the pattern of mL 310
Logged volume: mL 33.5
